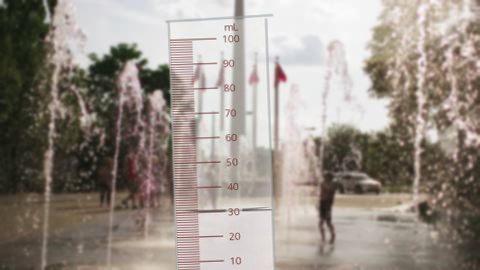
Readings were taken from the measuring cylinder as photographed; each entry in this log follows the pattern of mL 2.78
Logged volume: mL 30
